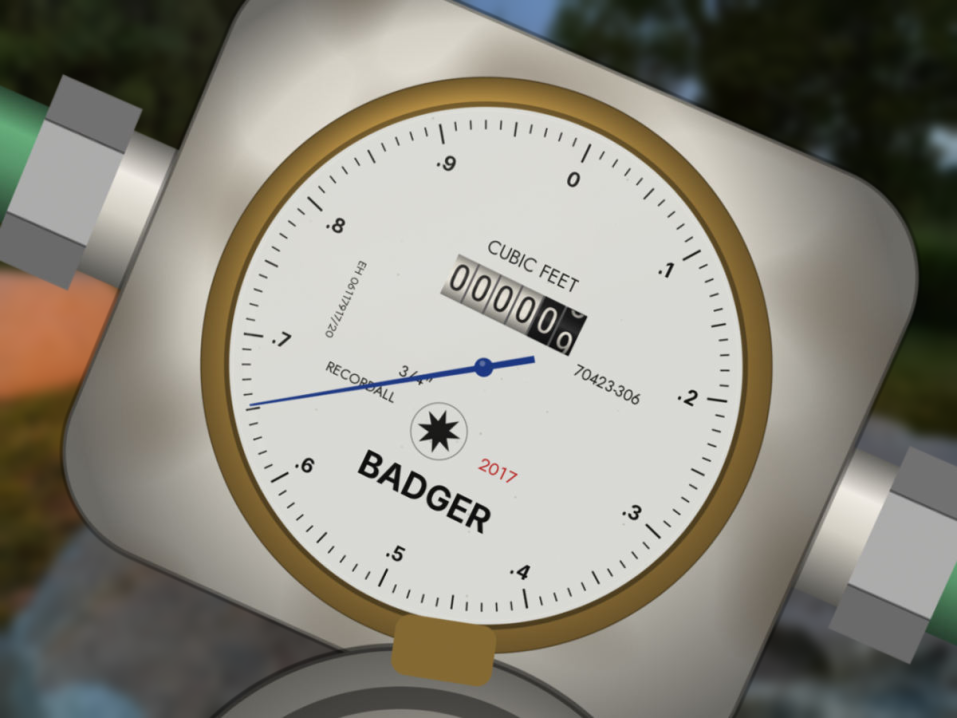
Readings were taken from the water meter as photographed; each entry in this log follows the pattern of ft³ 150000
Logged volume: ft³ 8.65
